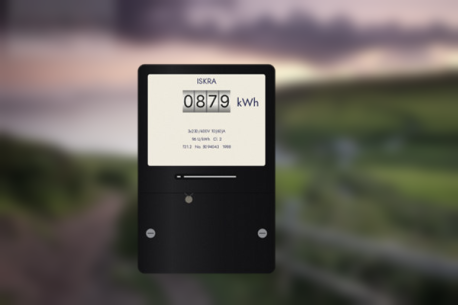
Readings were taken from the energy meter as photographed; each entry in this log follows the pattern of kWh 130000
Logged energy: kWh 879
